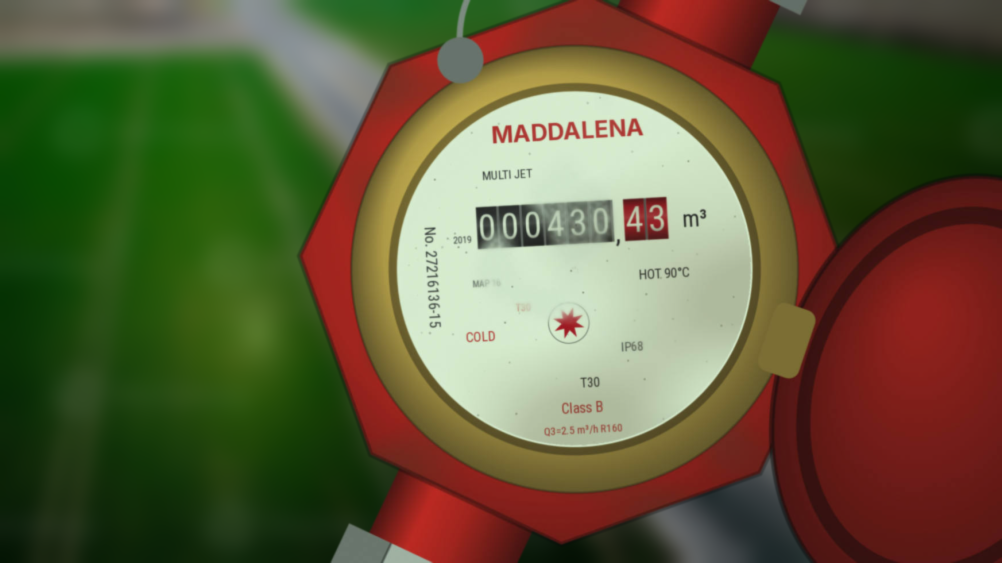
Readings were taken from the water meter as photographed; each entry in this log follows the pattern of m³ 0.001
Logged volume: m³ 430.43
